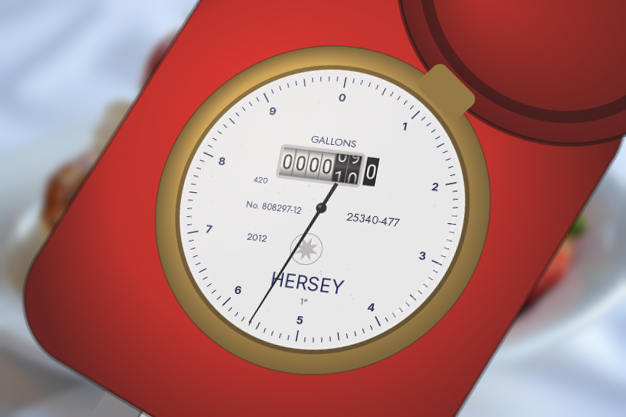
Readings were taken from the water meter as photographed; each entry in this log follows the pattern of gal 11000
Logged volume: gal 95.6
